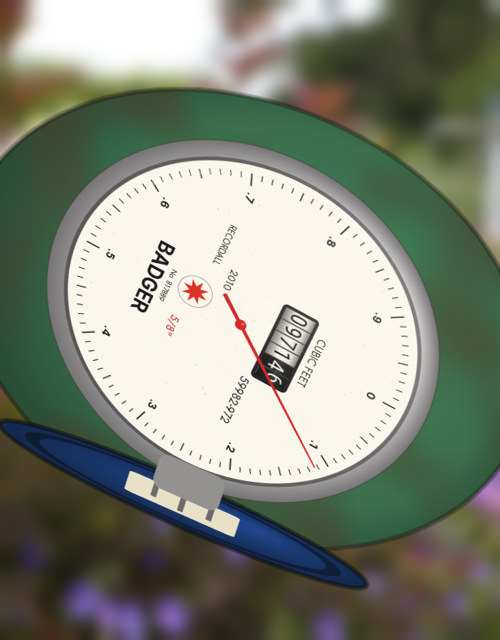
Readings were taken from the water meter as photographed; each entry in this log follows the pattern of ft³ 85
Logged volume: ft³ 97146.11
